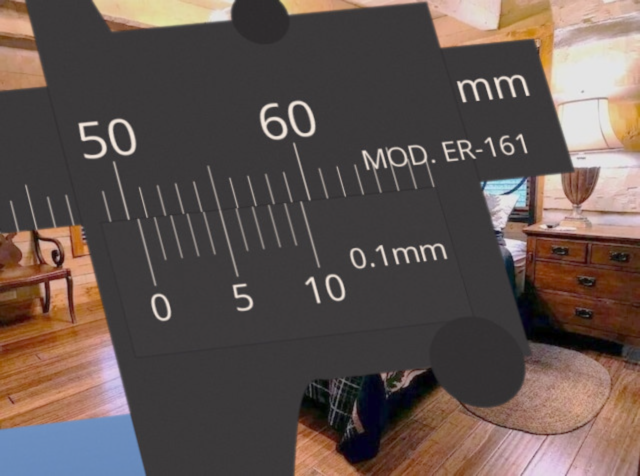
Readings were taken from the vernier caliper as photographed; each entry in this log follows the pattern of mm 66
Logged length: mm 50.5
